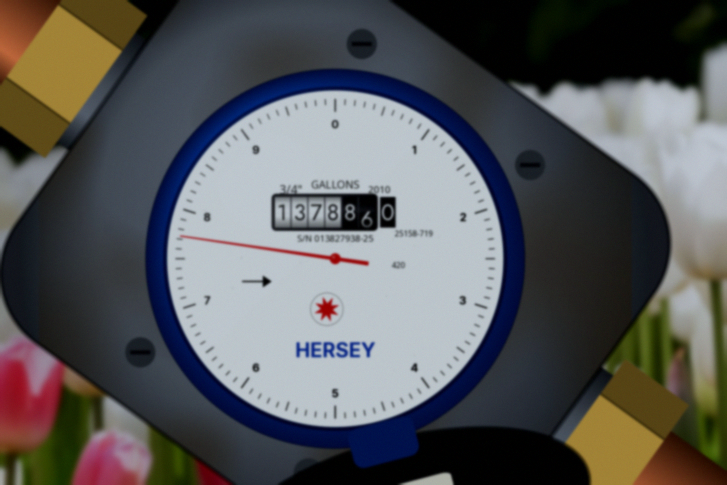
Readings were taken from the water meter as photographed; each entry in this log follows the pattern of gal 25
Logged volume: gal 1378857.7
